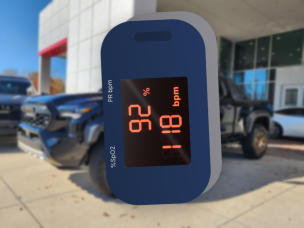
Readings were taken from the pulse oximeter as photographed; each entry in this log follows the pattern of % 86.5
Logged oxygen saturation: % 92
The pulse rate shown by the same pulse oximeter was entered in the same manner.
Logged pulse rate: bpm 118
